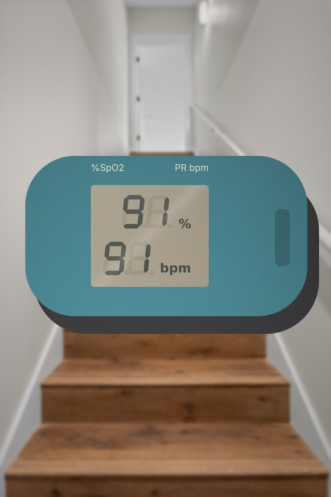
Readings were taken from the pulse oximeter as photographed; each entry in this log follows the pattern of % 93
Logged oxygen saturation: % 91
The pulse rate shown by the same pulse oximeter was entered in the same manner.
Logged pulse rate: bpm 91
